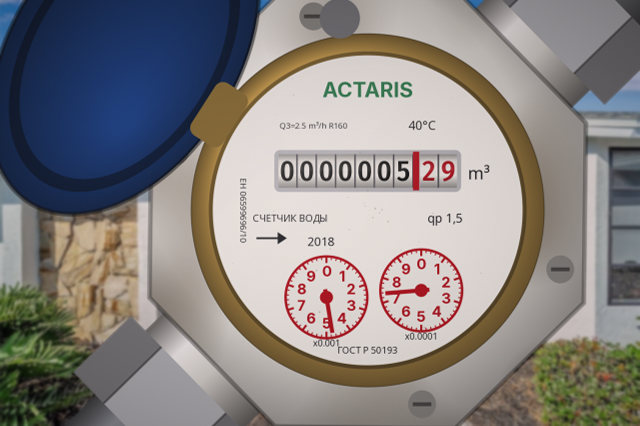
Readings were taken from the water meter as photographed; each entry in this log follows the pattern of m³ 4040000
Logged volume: m³ 5.2947
